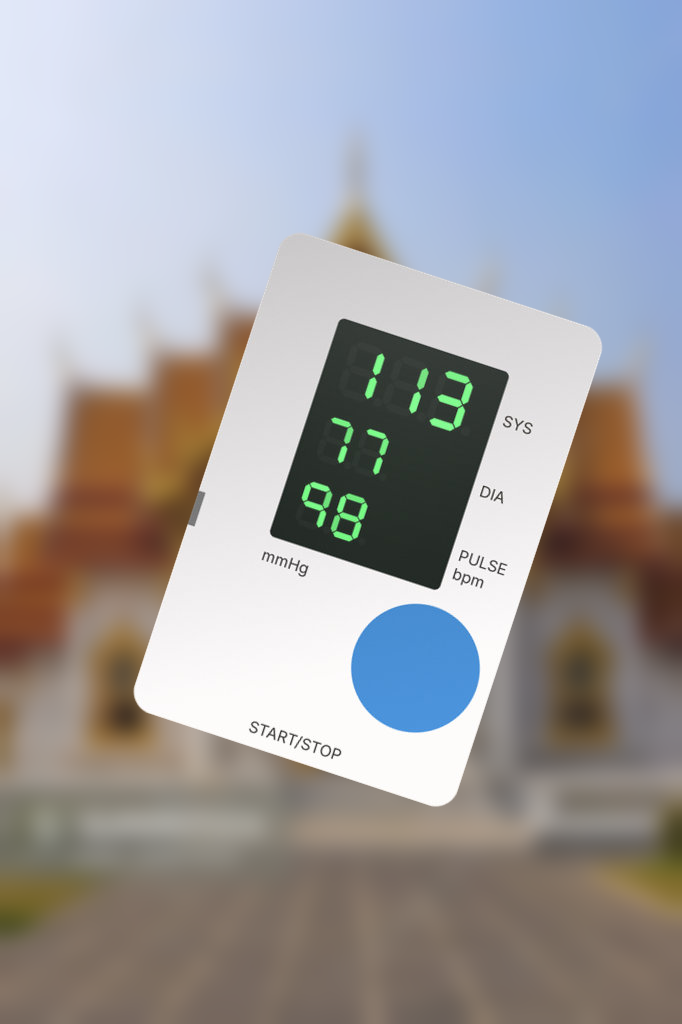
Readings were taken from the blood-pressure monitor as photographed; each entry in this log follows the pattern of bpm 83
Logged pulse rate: bpm 98
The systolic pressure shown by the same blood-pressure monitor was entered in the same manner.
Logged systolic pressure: mmHg 113
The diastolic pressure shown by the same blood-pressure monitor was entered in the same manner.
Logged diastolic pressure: mmHg 77
